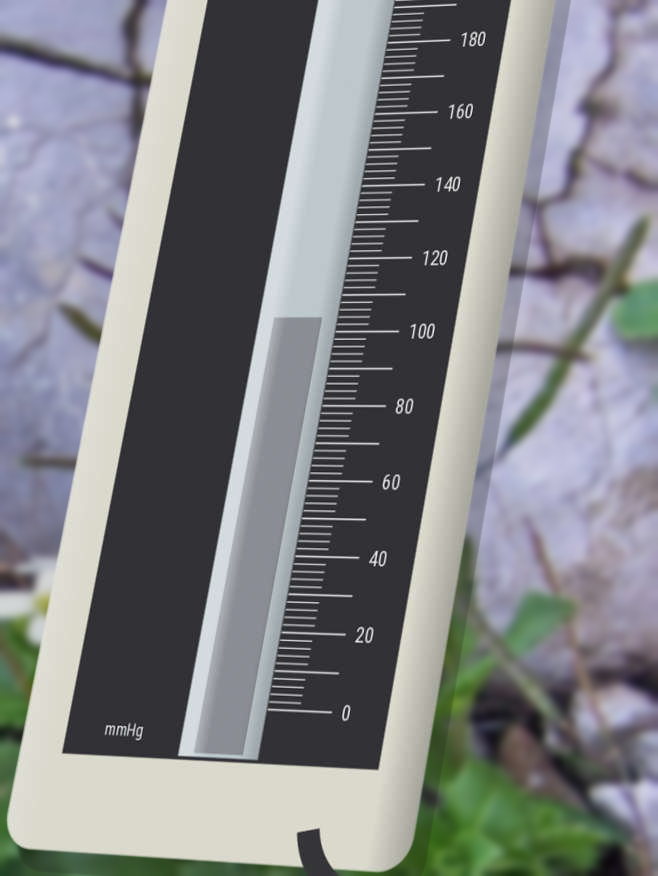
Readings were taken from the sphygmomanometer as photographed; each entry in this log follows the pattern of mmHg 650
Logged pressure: mmHg 104
